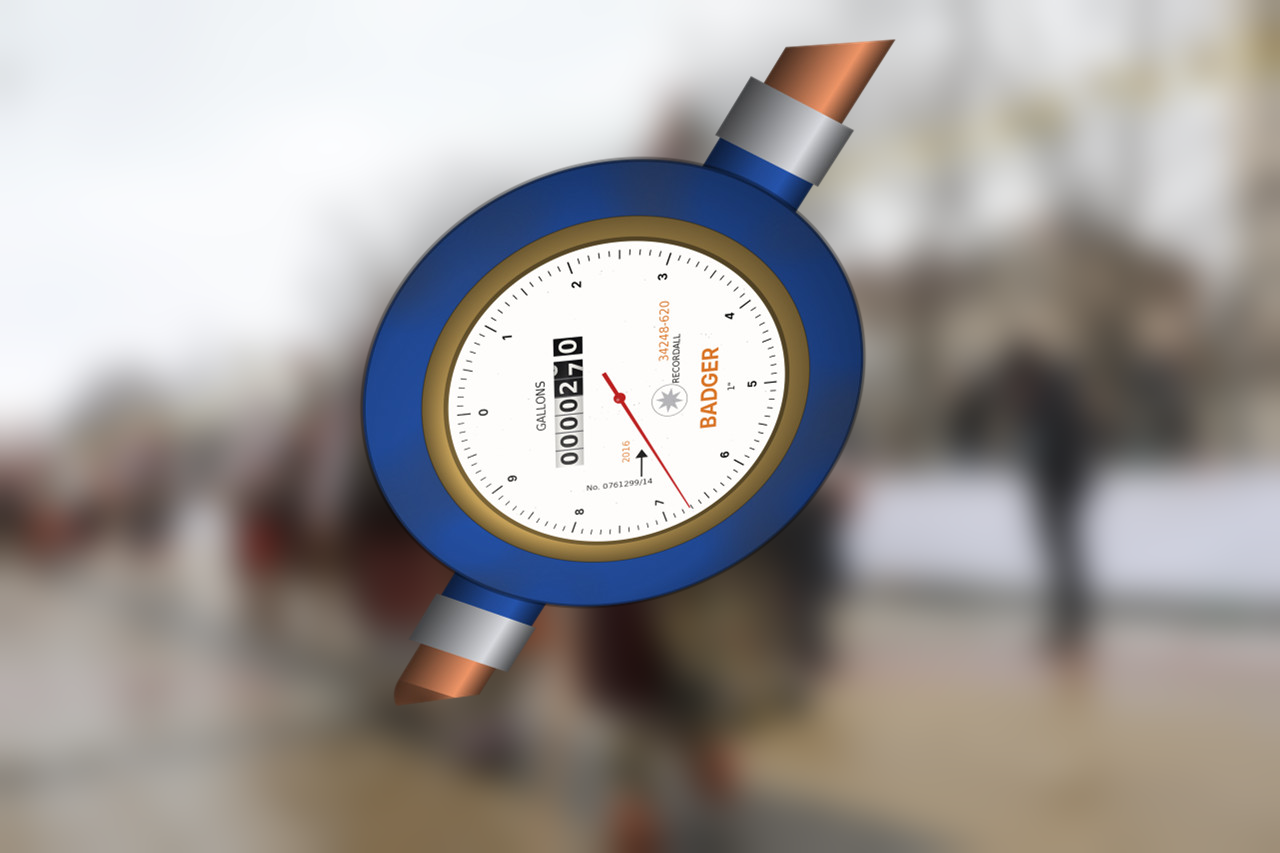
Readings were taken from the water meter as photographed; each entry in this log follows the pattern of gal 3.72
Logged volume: gal 266.7
